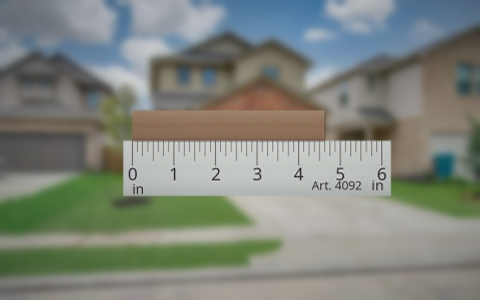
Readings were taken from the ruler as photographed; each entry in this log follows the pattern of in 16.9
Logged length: in 4.625
